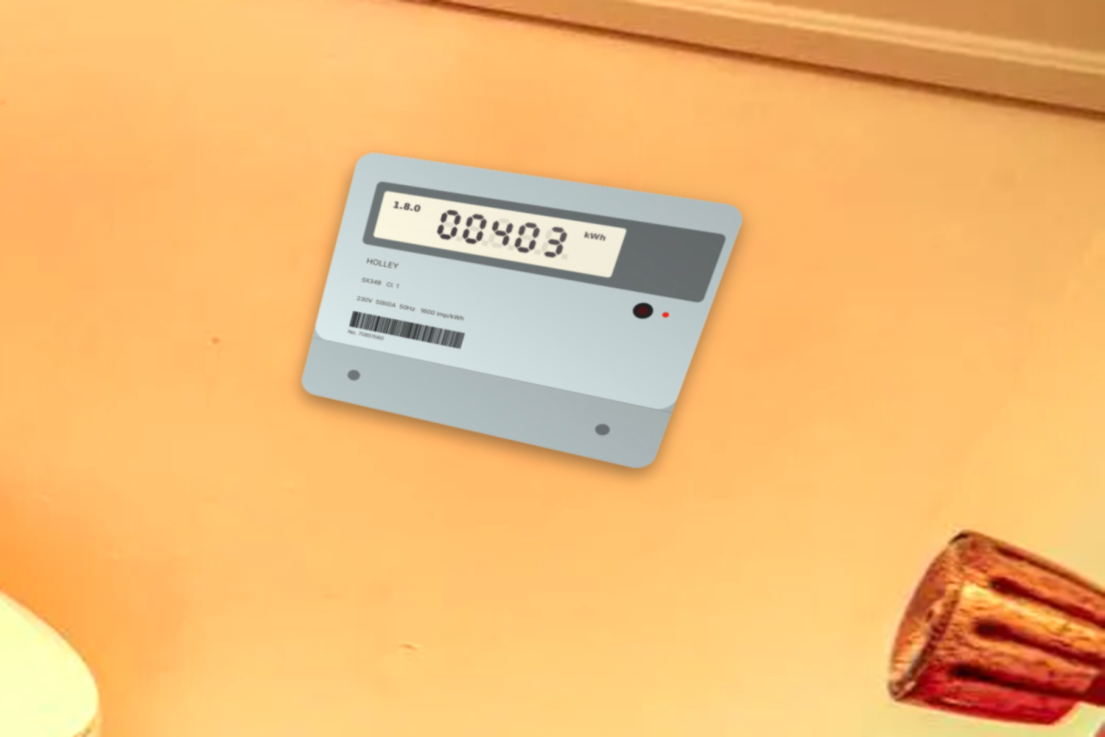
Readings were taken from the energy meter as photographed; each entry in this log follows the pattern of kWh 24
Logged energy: kWh 403
